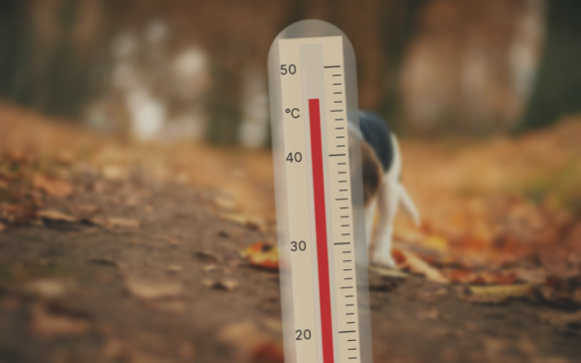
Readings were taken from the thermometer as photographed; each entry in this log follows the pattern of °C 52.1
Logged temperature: °C 46.5
